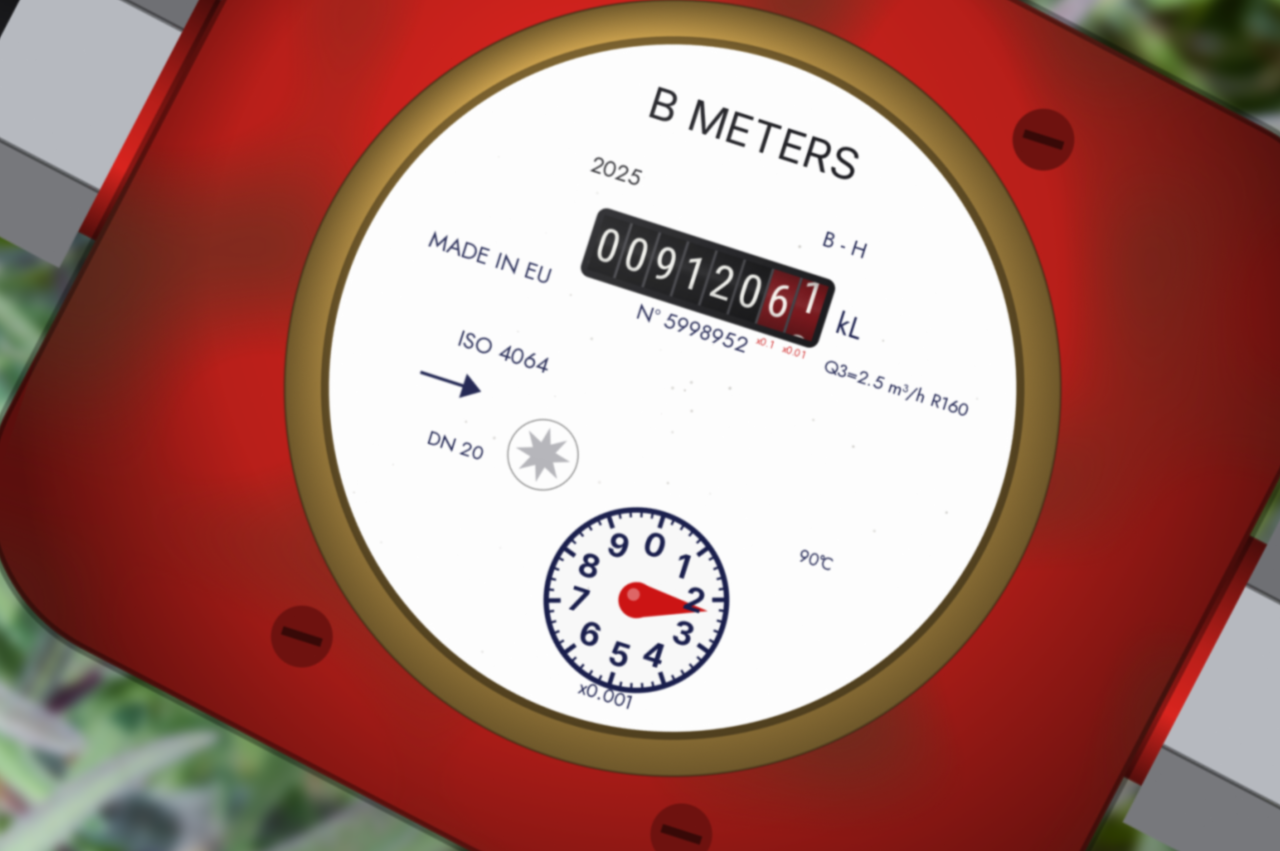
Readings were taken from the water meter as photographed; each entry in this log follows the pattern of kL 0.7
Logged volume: kL 9120.612
